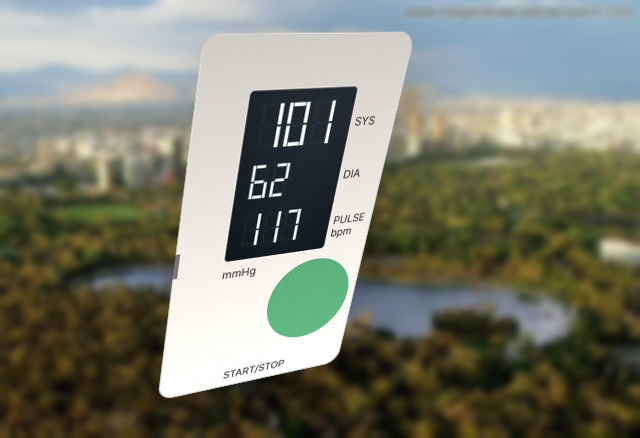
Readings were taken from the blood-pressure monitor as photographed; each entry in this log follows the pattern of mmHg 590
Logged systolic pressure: mmHg 101
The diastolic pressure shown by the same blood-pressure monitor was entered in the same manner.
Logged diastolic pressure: mmHg 62
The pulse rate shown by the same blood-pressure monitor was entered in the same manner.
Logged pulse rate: bpm 117
